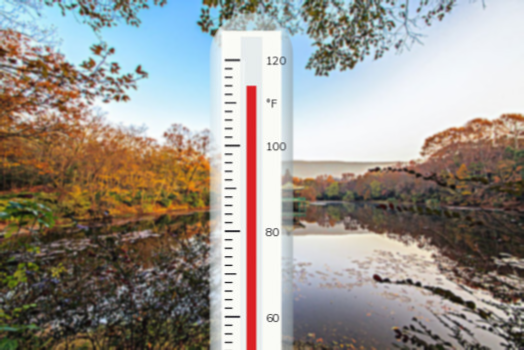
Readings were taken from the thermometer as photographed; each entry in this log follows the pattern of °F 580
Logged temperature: °F 114
